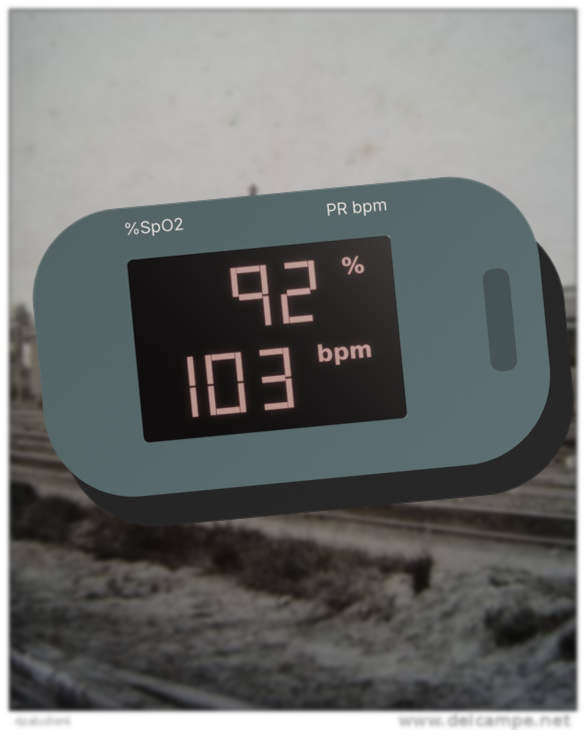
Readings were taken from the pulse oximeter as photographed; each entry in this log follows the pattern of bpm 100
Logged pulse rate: bpm 103
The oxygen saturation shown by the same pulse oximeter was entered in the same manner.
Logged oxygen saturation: % 92
